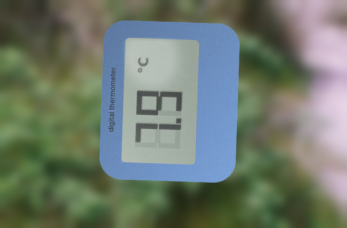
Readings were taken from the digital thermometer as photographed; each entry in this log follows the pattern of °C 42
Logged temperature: °C 7.9
